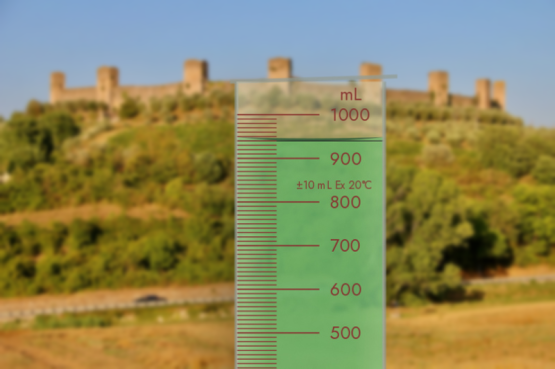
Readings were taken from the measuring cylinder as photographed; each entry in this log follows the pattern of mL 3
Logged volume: mL 940
